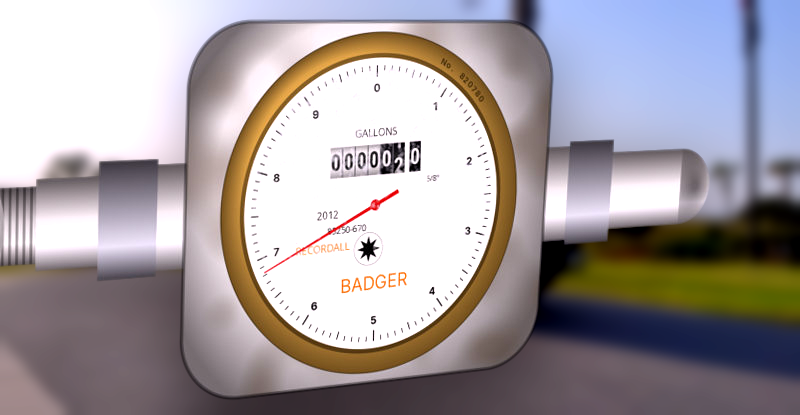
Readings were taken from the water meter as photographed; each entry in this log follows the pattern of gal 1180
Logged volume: gal 16.8
